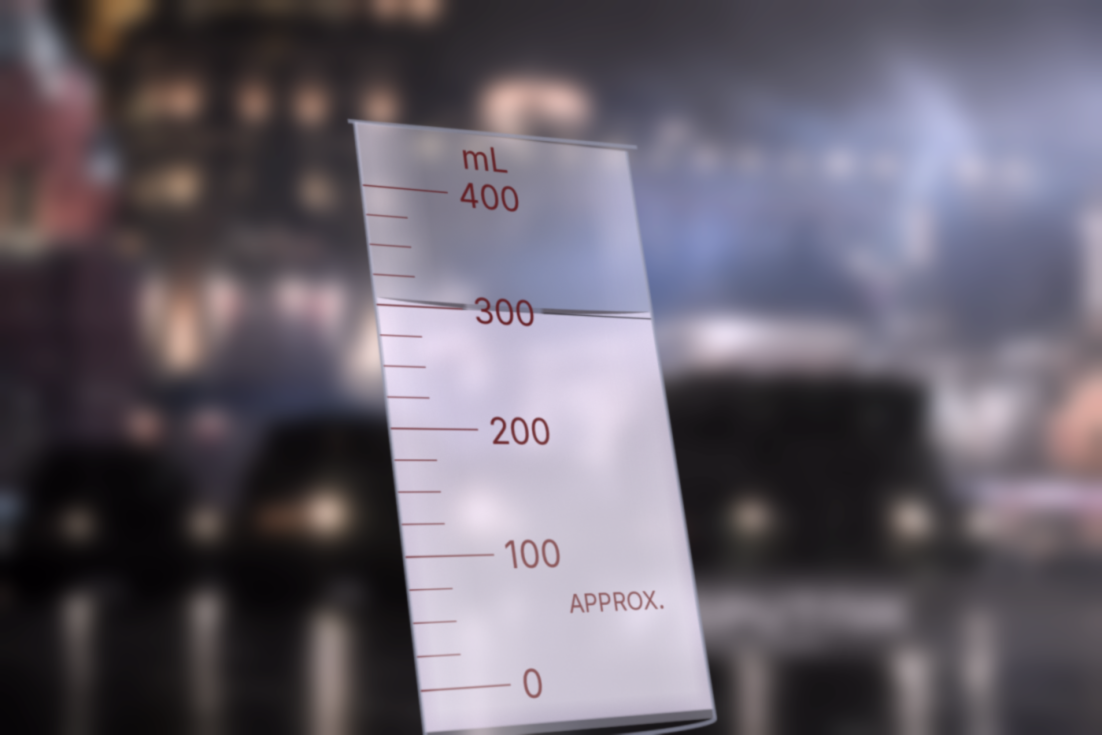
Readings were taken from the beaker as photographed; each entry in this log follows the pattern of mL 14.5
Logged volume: mL 300
